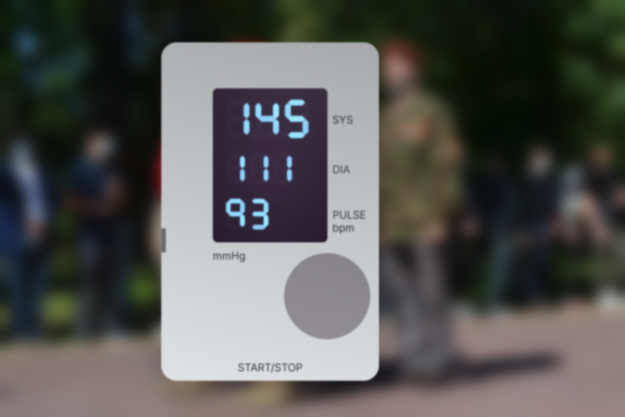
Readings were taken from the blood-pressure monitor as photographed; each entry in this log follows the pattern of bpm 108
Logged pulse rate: bpm 93
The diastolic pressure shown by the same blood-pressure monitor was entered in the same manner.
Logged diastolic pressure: mmHg 111
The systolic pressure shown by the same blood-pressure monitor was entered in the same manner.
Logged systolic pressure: mmHg 145
